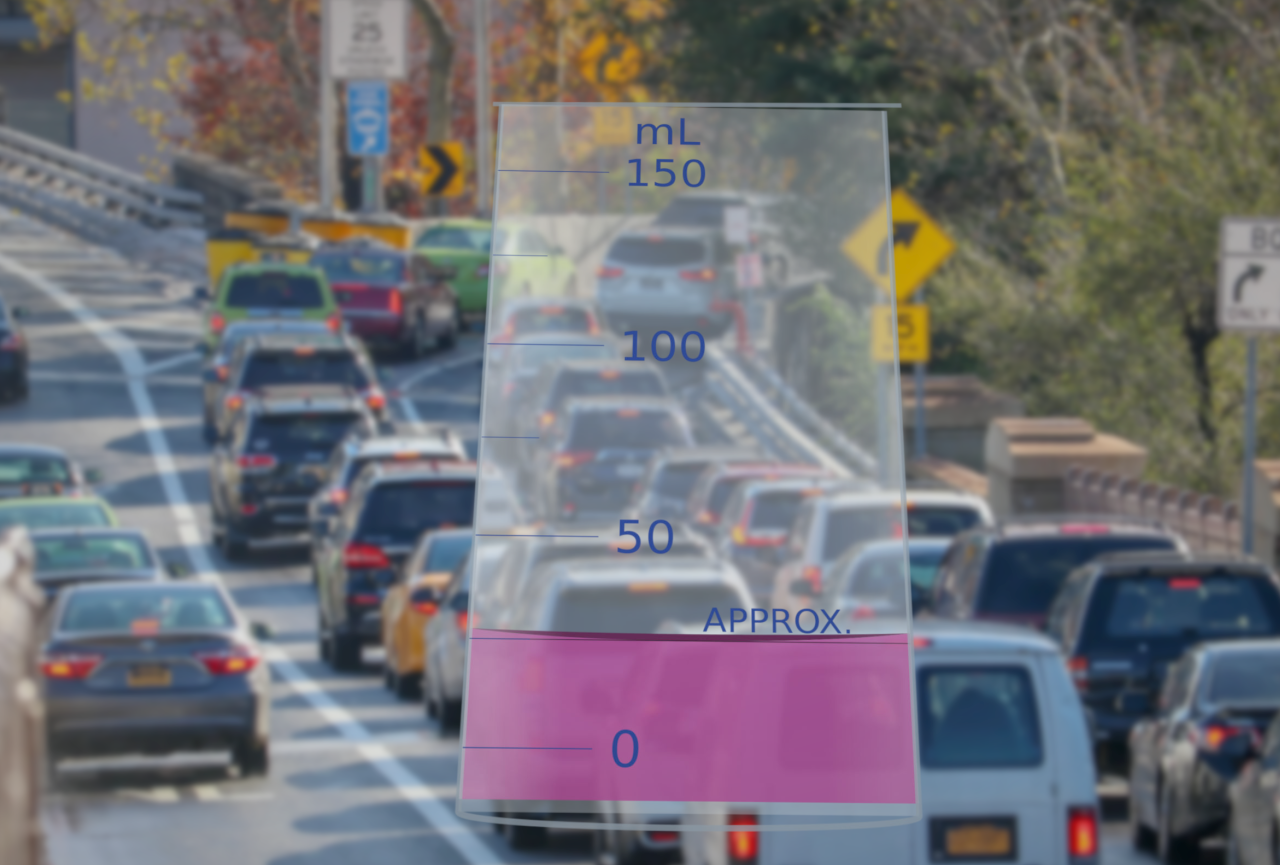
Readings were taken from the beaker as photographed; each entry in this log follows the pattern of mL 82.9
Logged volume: mL 25
